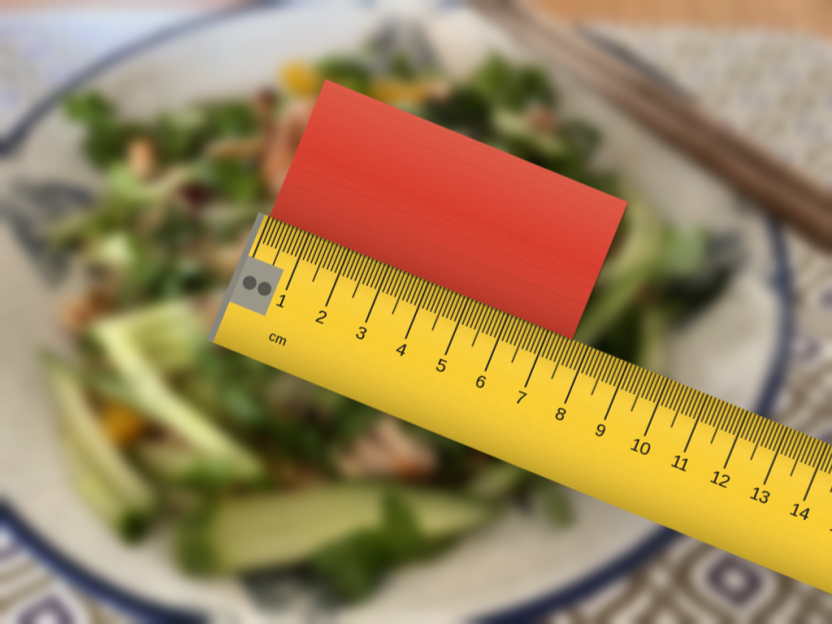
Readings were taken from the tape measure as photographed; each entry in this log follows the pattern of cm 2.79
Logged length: cm 7.6
